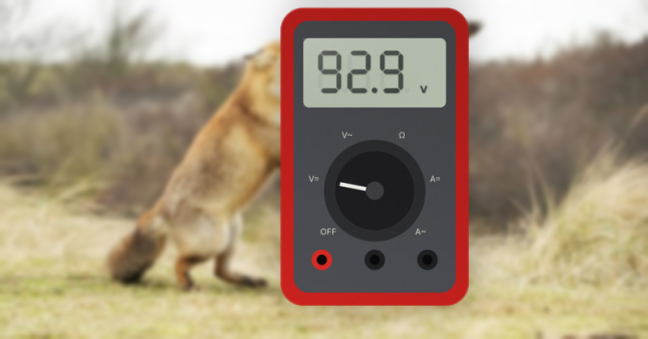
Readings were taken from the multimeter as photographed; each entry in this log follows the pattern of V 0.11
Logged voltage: V 92.9
